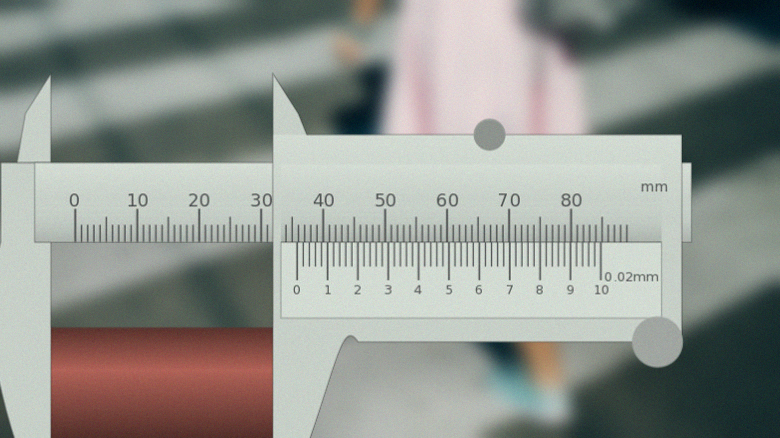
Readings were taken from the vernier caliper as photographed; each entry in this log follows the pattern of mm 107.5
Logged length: mm 35.8
